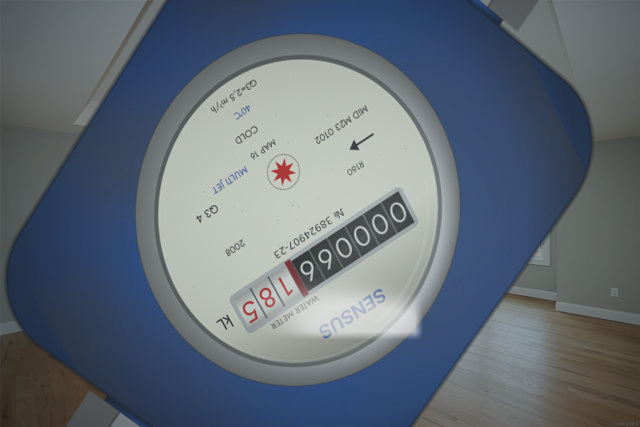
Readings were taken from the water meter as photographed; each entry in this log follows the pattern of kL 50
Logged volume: kL 66.185
